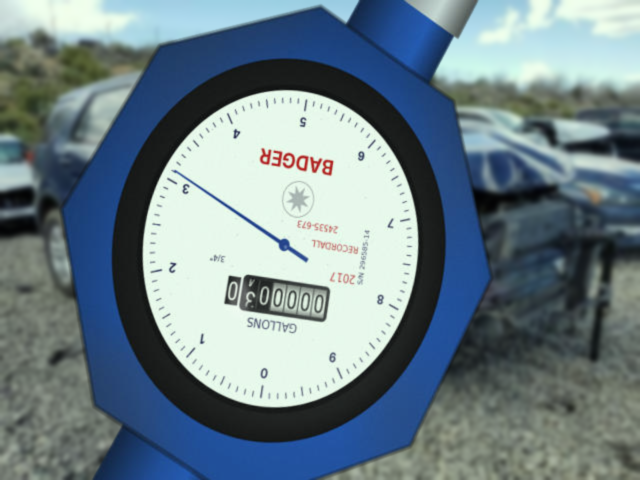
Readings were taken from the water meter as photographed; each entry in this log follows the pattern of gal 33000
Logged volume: gal 33.1
